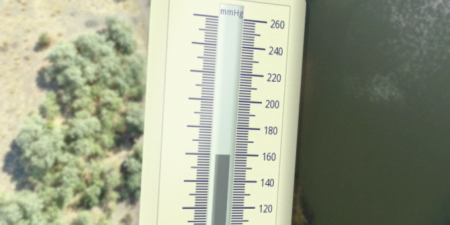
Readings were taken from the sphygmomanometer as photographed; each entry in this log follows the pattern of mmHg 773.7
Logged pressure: mmHg 160
